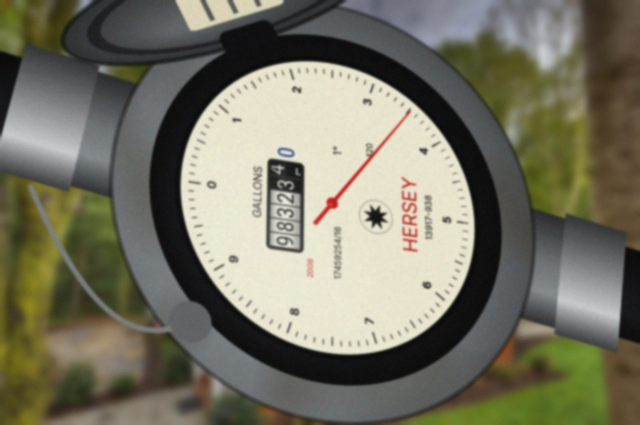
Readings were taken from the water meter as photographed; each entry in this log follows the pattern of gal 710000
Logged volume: gal 9832343.5
